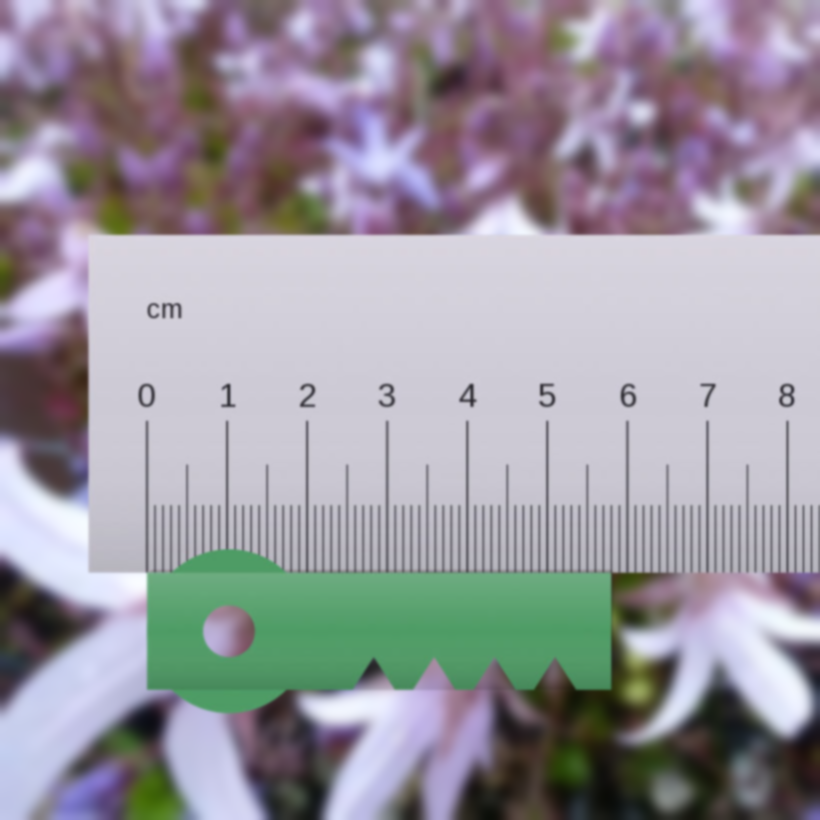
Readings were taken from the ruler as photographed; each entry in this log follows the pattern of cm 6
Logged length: cm 5.8
